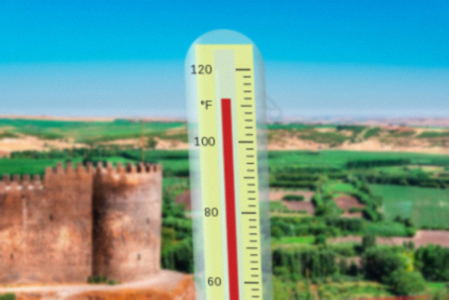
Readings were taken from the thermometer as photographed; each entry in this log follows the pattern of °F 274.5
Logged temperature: °F 112
